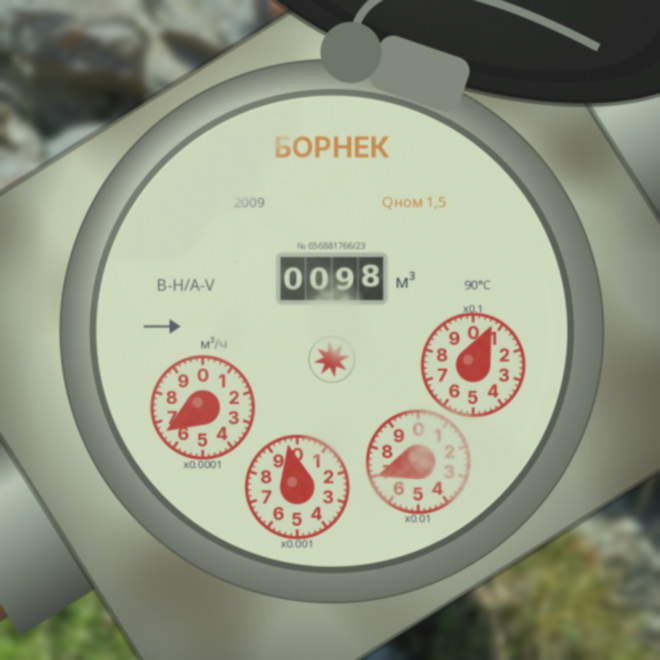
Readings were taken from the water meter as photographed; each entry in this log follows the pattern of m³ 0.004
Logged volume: m³ 98.0696
